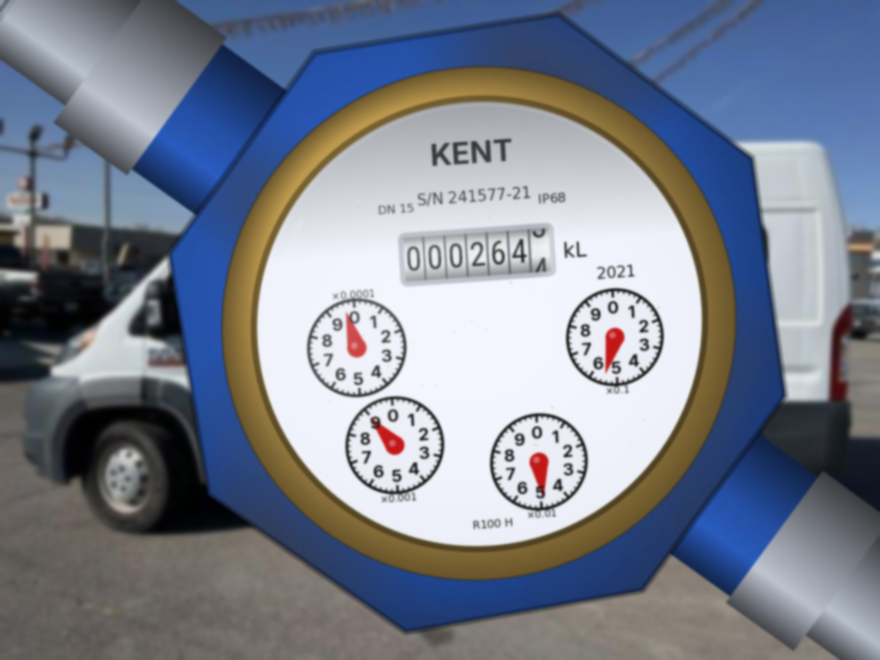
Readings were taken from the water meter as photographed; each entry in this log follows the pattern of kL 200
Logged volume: kL 2643.5489
